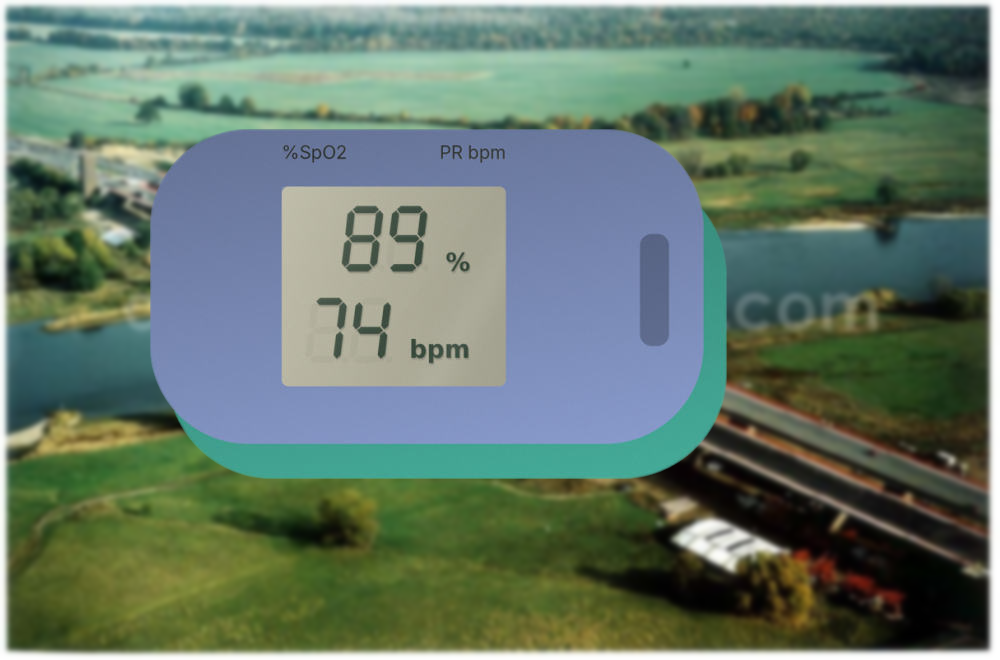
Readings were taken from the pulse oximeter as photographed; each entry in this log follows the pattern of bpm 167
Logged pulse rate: bpm 74
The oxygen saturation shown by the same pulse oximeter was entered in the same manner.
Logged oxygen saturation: % 89
